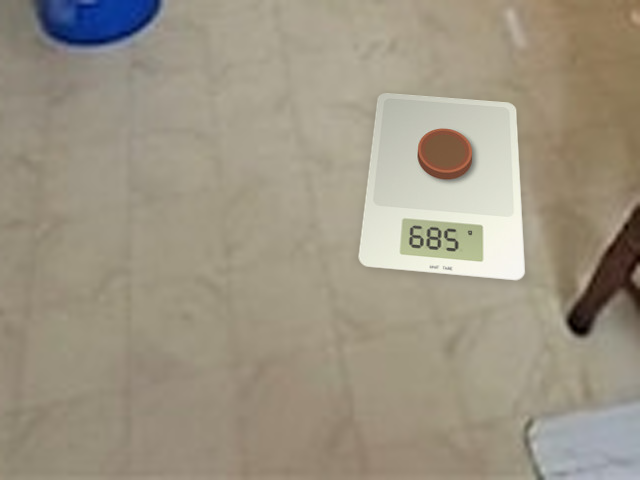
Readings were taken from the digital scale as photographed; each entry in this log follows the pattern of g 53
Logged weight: g 685
